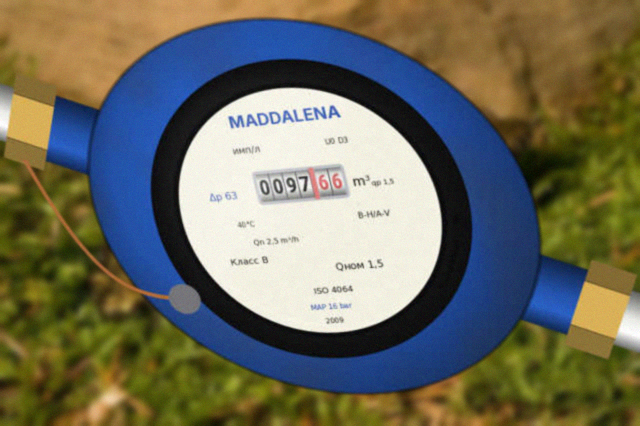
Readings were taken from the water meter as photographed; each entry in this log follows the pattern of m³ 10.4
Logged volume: m³ 97.66
